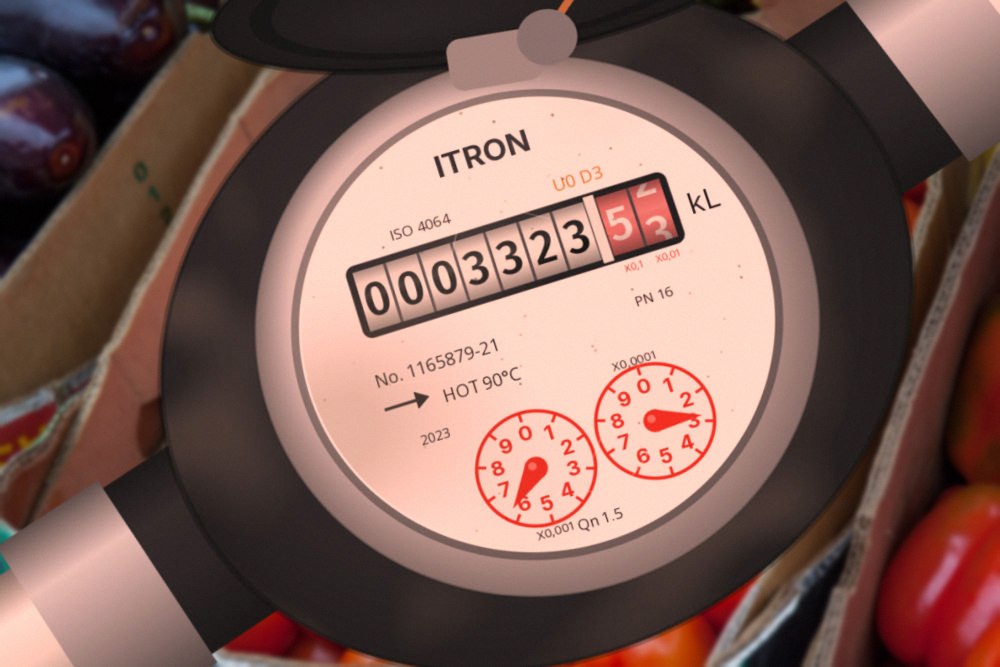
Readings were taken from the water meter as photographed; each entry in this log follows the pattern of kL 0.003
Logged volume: kL 3323.5262
